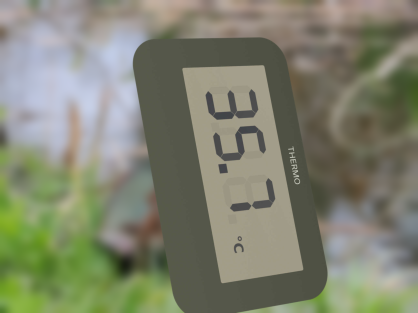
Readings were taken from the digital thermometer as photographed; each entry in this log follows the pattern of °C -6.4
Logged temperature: °C 35.7
